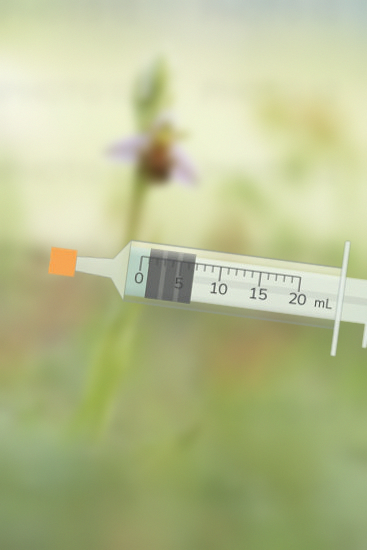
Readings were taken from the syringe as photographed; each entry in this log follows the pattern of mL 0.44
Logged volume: mL 1
